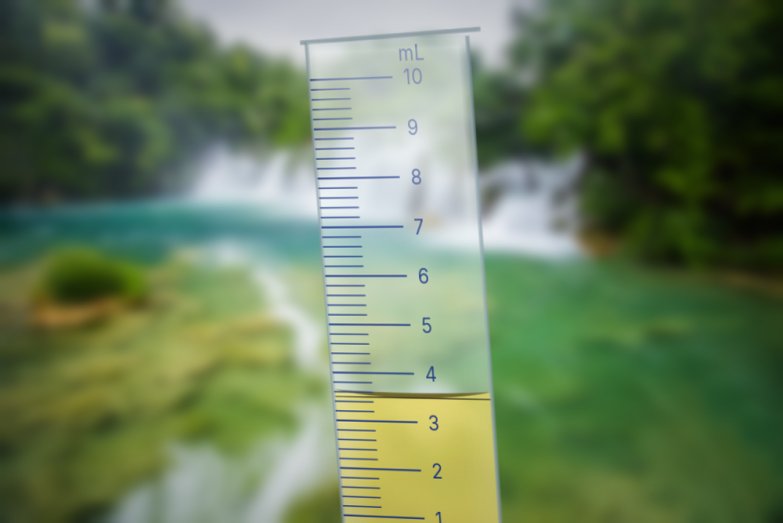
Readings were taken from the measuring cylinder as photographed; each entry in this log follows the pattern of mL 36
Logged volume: mL 3.5
